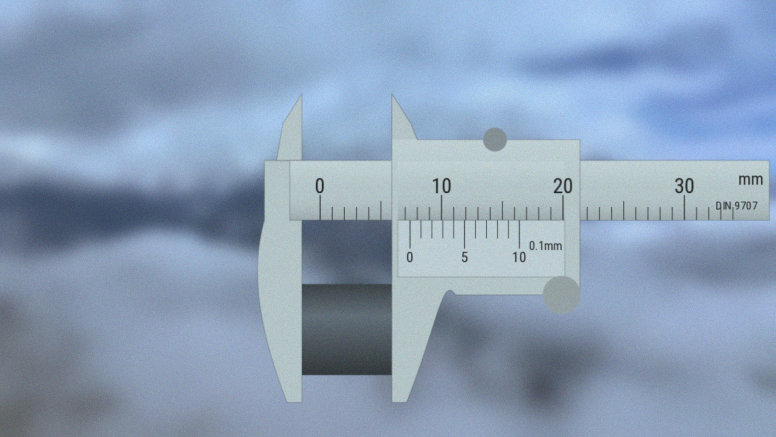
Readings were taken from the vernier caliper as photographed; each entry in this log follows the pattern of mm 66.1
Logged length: mm 7.4
